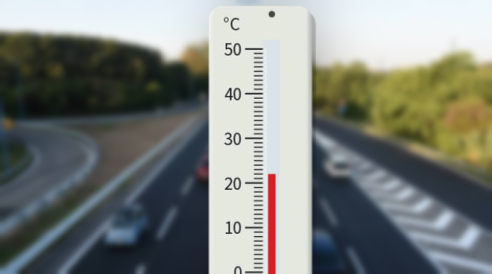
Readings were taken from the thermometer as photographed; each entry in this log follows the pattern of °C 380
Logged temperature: °C 22
